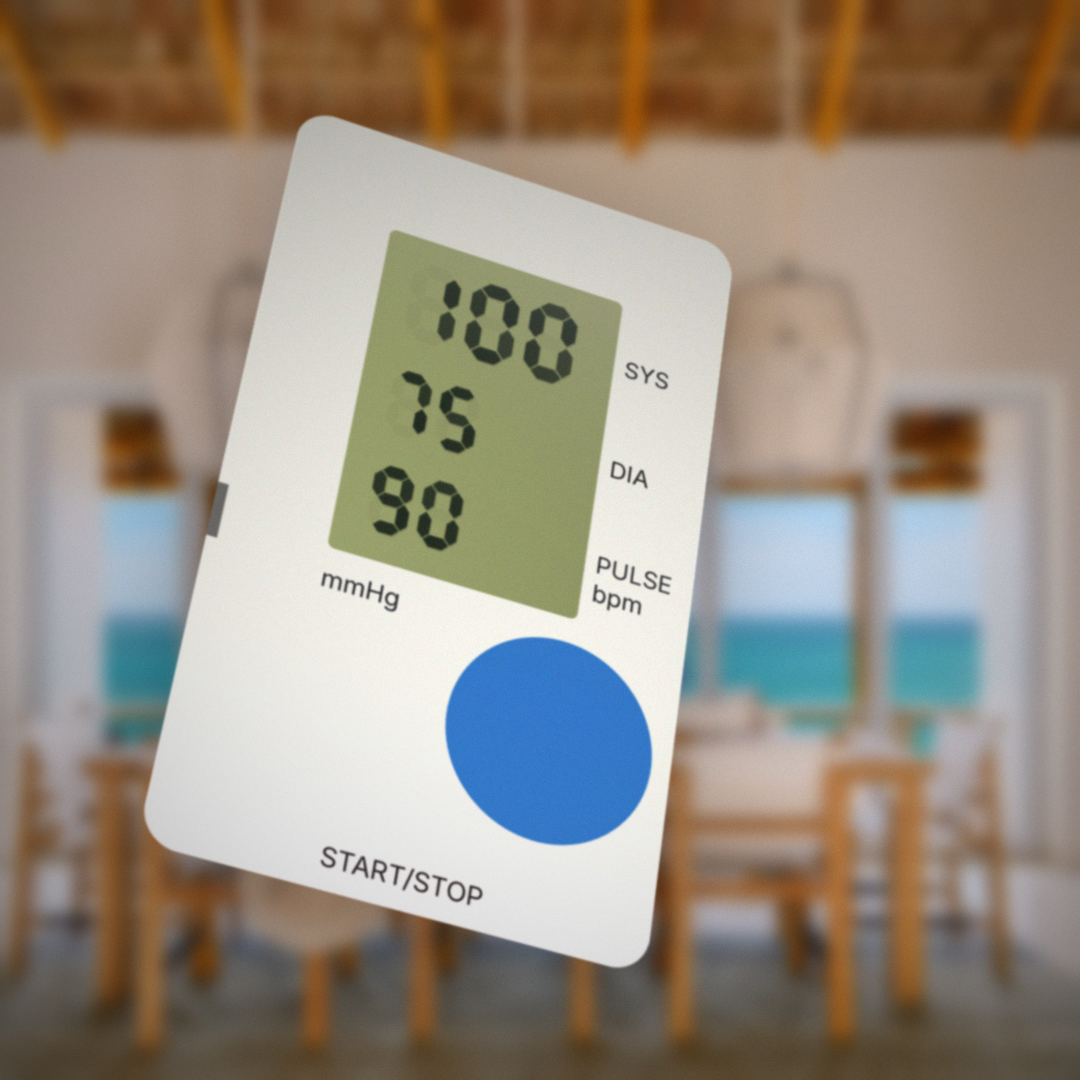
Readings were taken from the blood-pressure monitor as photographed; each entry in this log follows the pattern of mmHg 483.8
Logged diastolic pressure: mmHg 75
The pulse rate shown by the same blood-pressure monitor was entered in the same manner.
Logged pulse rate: bpm 90
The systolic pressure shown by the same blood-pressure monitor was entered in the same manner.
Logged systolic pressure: mmHg 100
